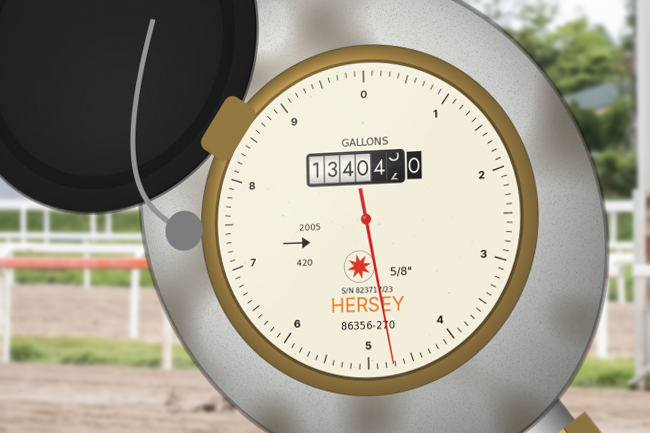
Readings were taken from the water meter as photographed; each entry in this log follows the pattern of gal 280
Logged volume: gal 1340454.7
